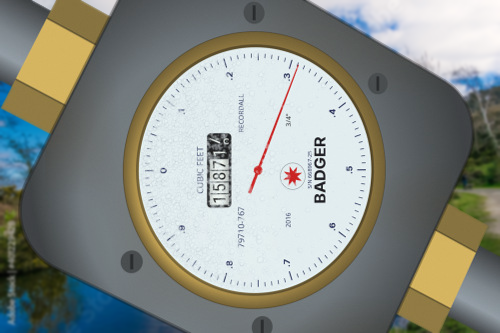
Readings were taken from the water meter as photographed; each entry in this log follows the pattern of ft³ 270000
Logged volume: ft³ 158717.31
